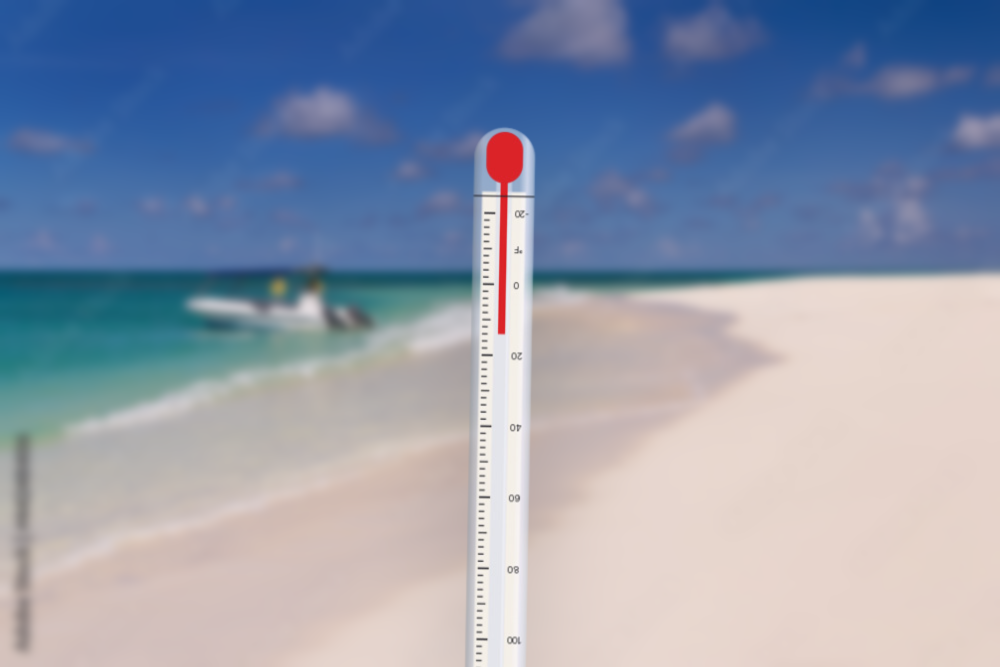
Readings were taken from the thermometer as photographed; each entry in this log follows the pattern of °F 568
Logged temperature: °F 14
